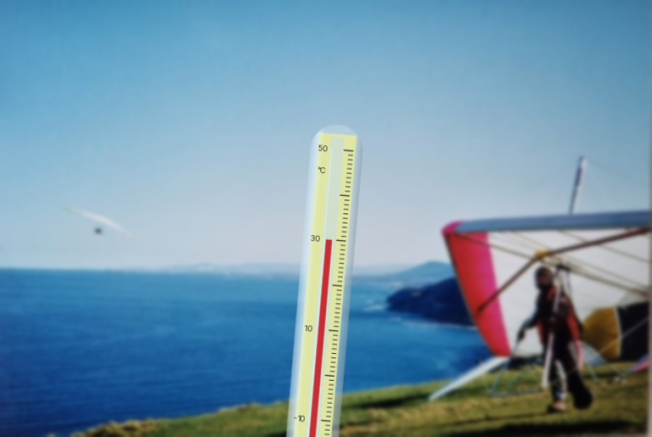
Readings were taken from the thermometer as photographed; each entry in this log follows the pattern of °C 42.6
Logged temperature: °C 30
